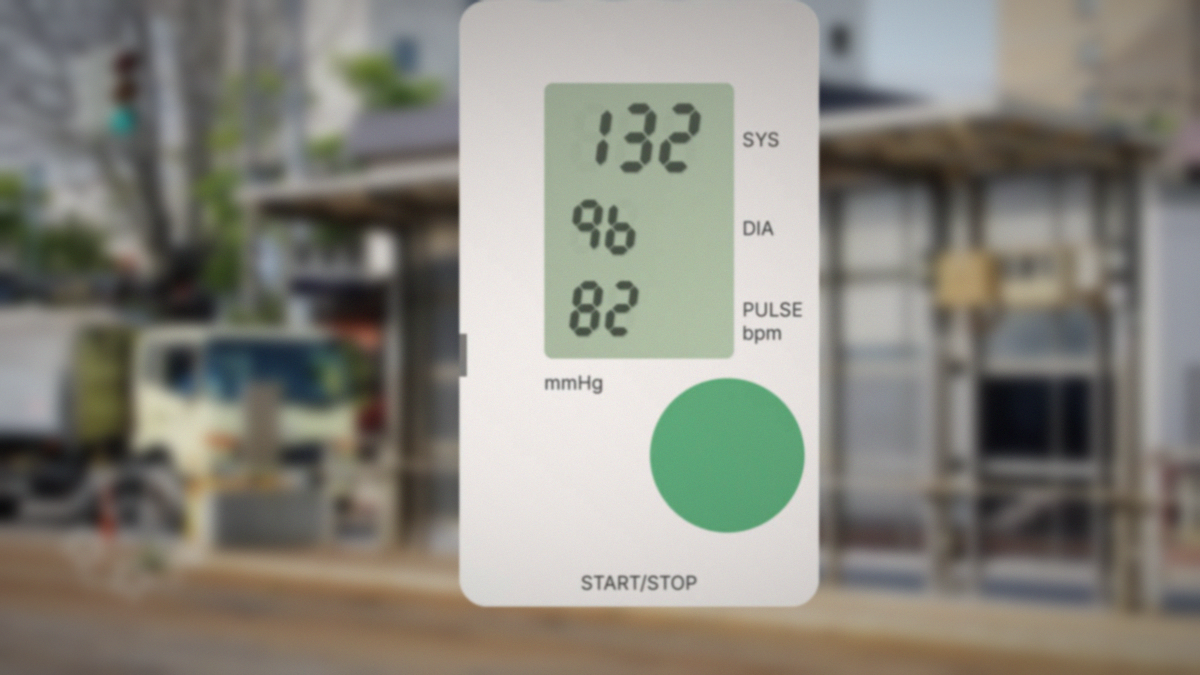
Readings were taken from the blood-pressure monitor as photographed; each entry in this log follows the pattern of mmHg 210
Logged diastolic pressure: mmHg 96
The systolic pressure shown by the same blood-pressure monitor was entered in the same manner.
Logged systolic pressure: mmHg 132
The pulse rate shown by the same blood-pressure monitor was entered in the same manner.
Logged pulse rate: bpm 82
